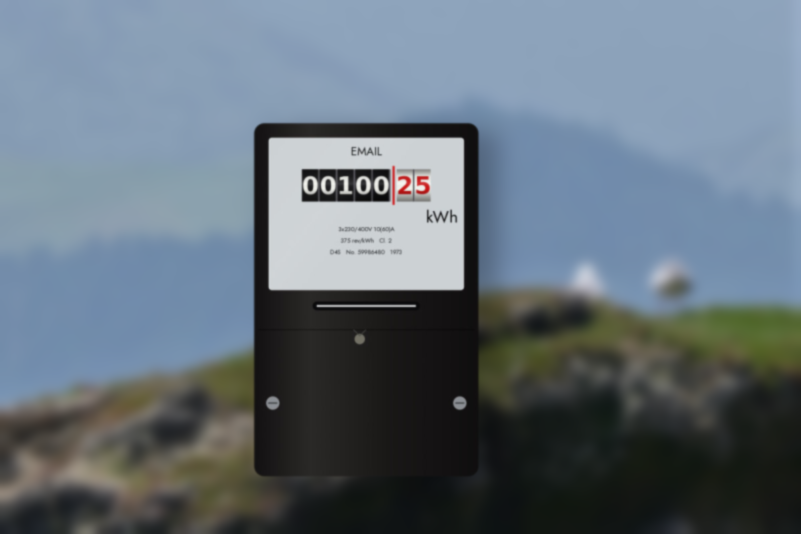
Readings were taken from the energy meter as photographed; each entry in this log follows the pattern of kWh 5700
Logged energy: kWh 100.25
